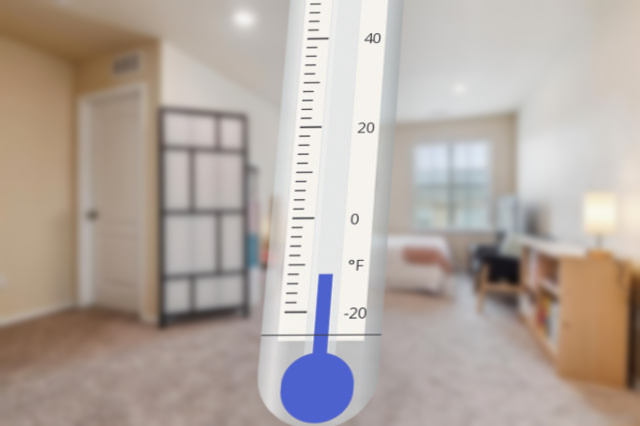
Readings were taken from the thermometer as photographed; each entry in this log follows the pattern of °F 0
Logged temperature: °F -12
